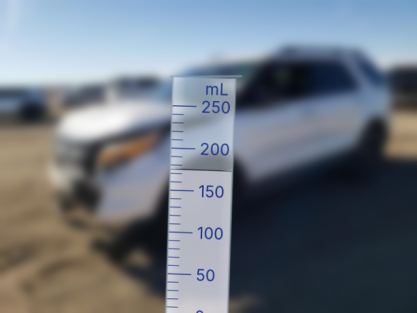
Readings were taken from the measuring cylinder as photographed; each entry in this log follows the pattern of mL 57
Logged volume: mL 175
